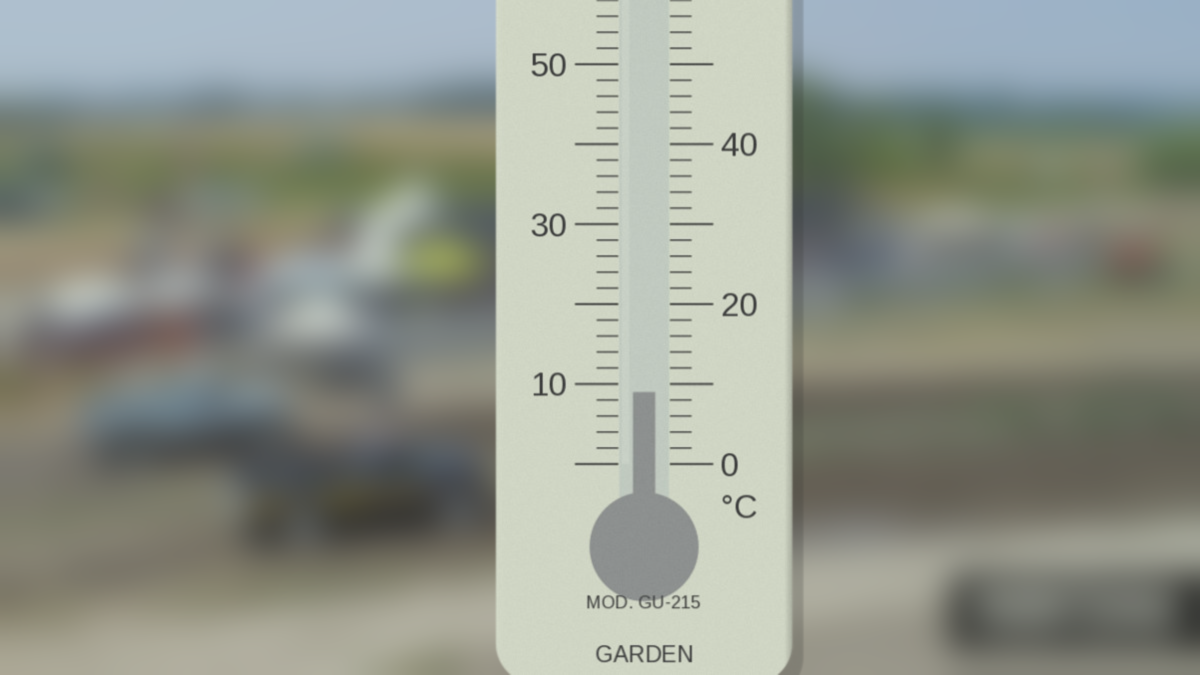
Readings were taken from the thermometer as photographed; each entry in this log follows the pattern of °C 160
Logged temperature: °C 9
